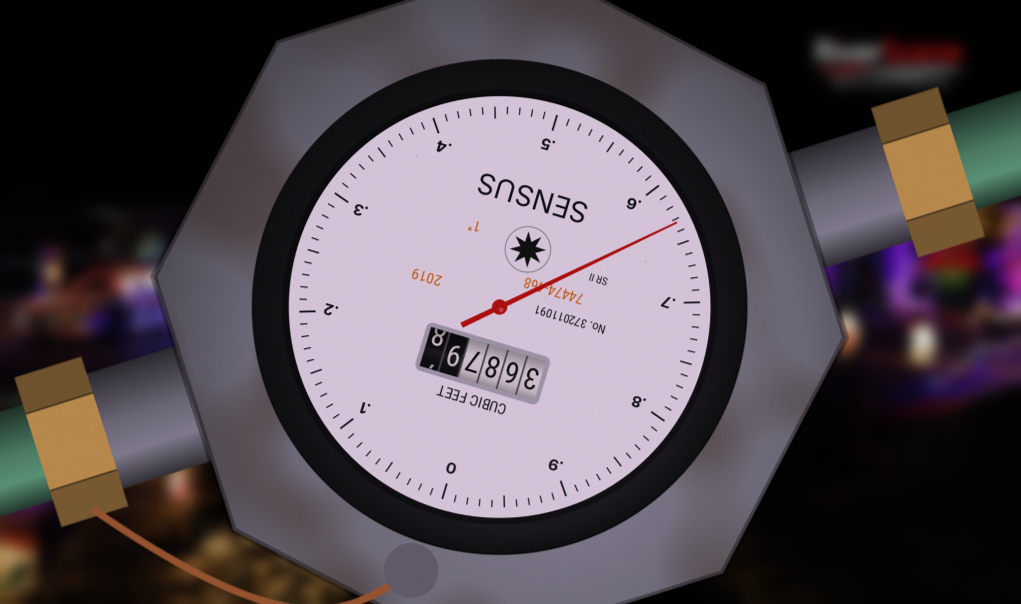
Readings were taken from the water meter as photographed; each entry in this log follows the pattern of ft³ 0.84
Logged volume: ft³ 368797.63
